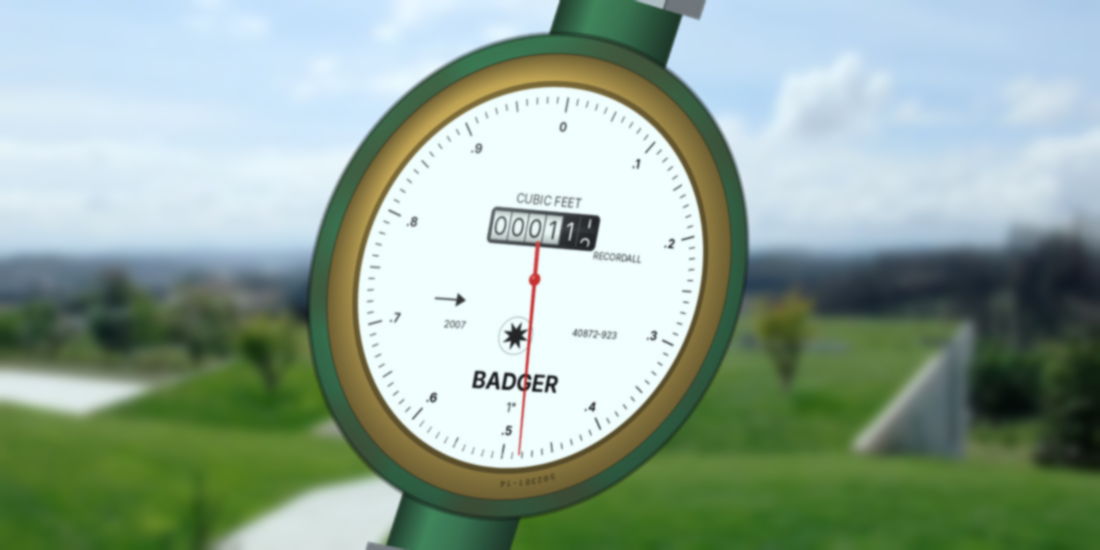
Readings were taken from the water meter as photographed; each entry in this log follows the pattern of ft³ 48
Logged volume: ft³ 111.48
